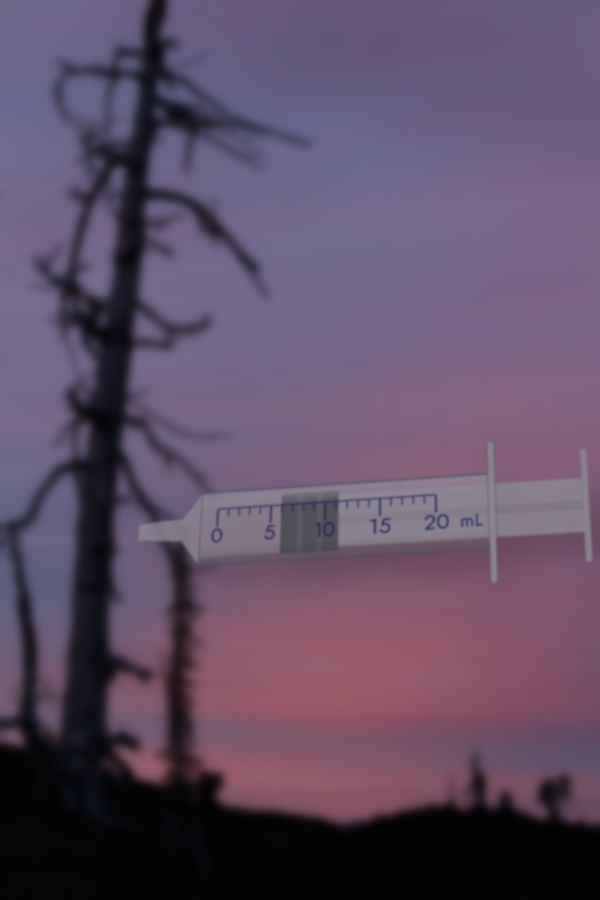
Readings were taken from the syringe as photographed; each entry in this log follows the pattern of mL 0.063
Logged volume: mL 6
